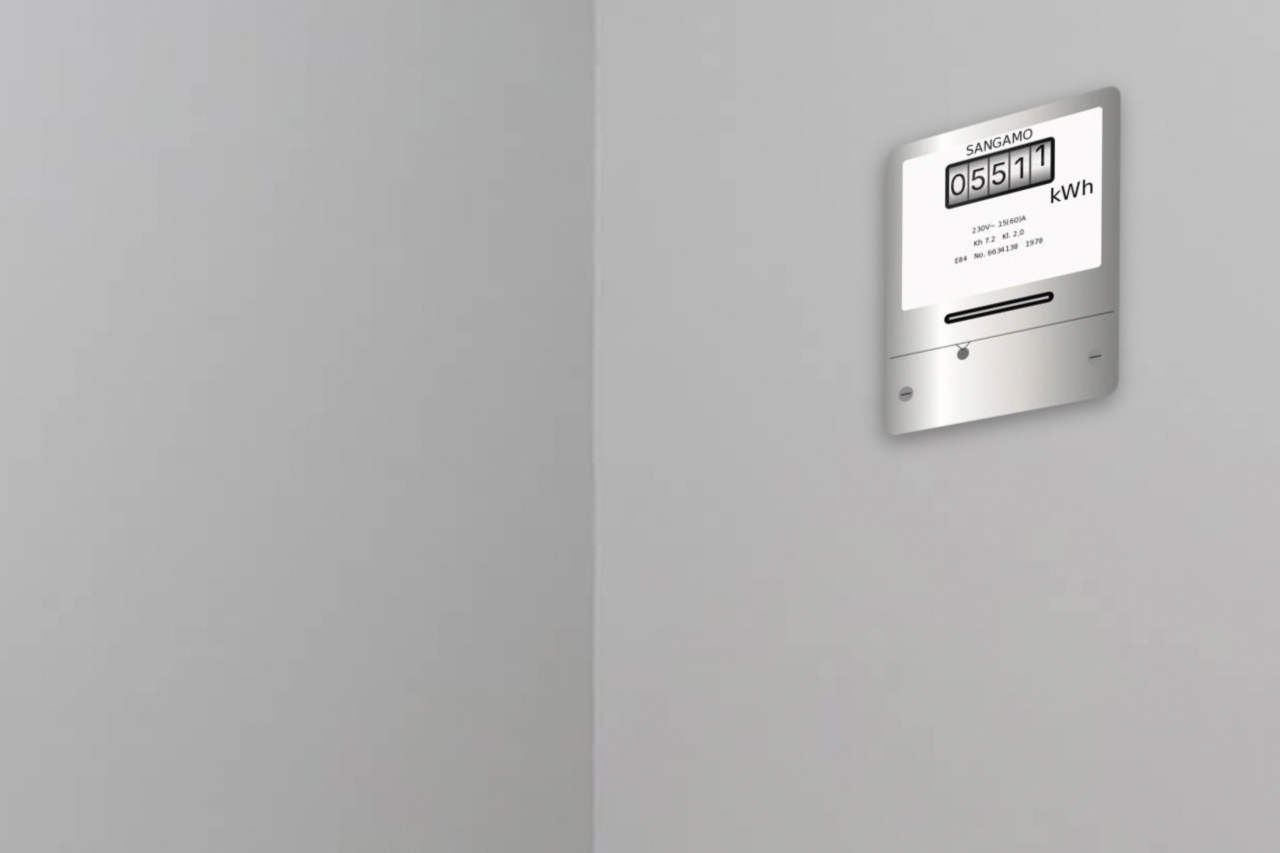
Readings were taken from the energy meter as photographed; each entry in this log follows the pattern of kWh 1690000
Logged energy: kWh 5511
